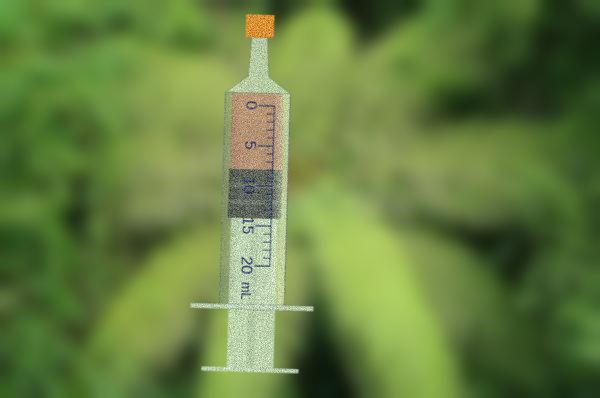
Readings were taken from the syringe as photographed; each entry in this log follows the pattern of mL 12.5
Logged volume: mL 8
